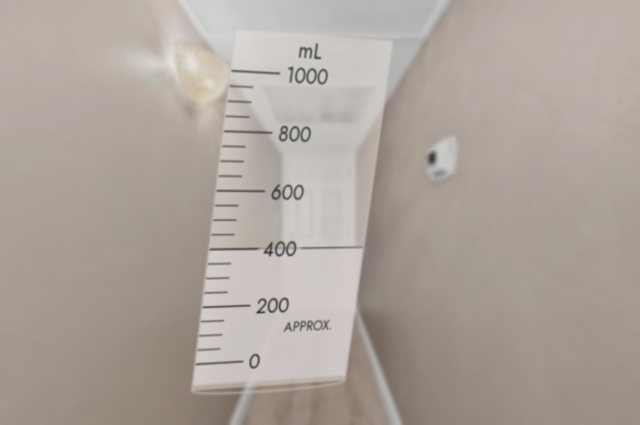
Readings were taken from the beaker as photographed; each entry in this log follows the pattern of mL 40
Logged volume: mL 400
